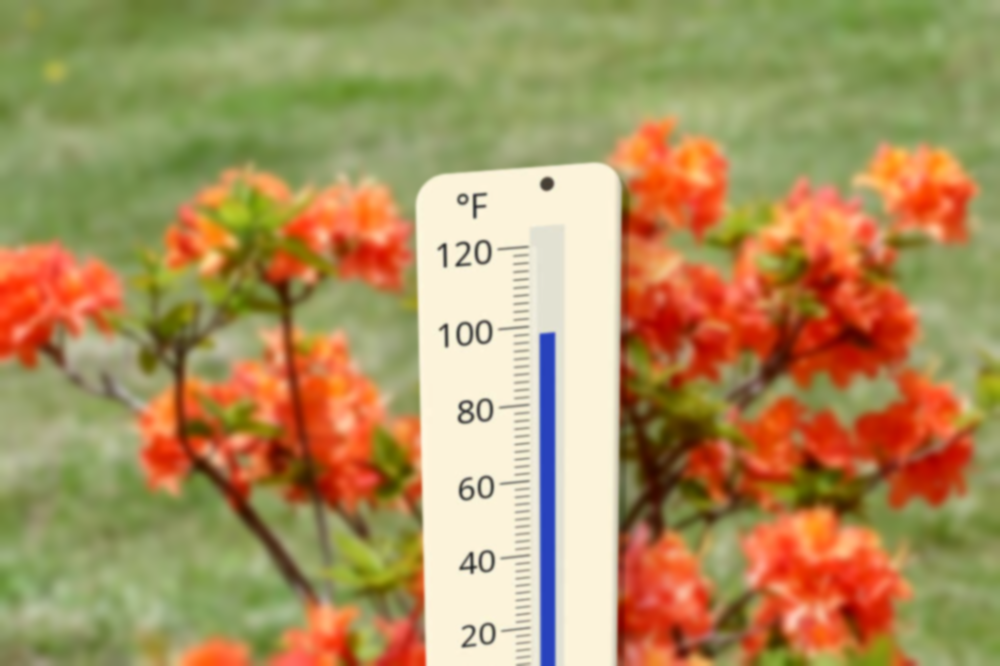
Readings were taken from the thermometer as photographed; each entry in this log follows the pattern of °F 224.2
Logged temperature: °F 98
